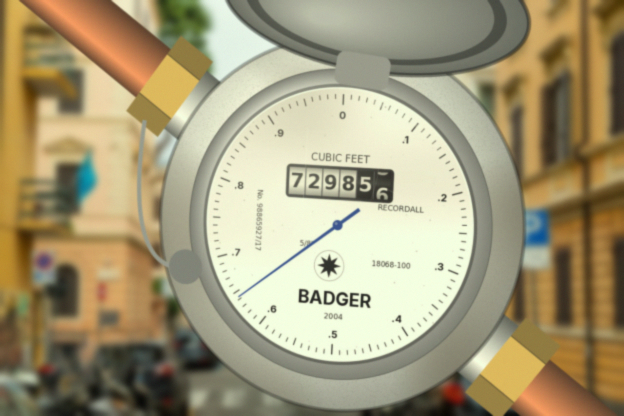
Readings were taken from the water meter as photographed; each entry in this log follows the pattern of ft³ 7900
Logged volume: ft³ 729855.64
